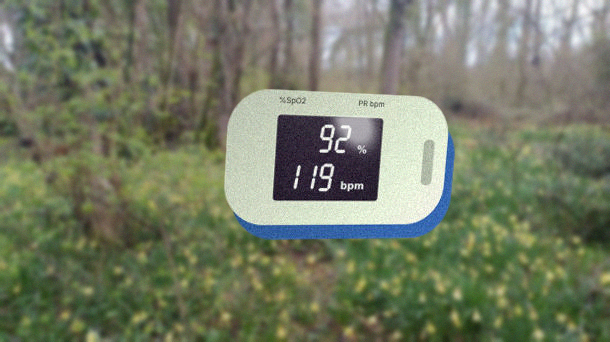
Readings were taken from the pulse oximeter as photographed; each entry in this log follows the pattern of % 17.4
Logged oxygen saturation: % 92
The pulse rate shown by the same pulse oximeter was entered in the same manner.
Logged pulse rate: bpm 119
